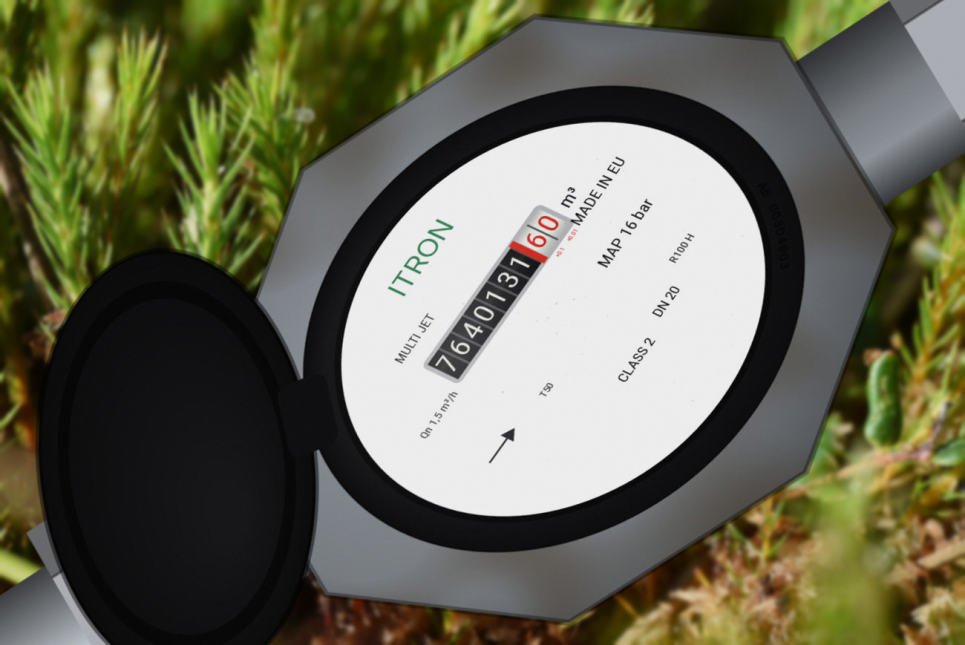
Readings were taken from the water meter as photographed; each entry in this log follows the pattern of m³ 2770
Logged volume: m³ 7640131.60
